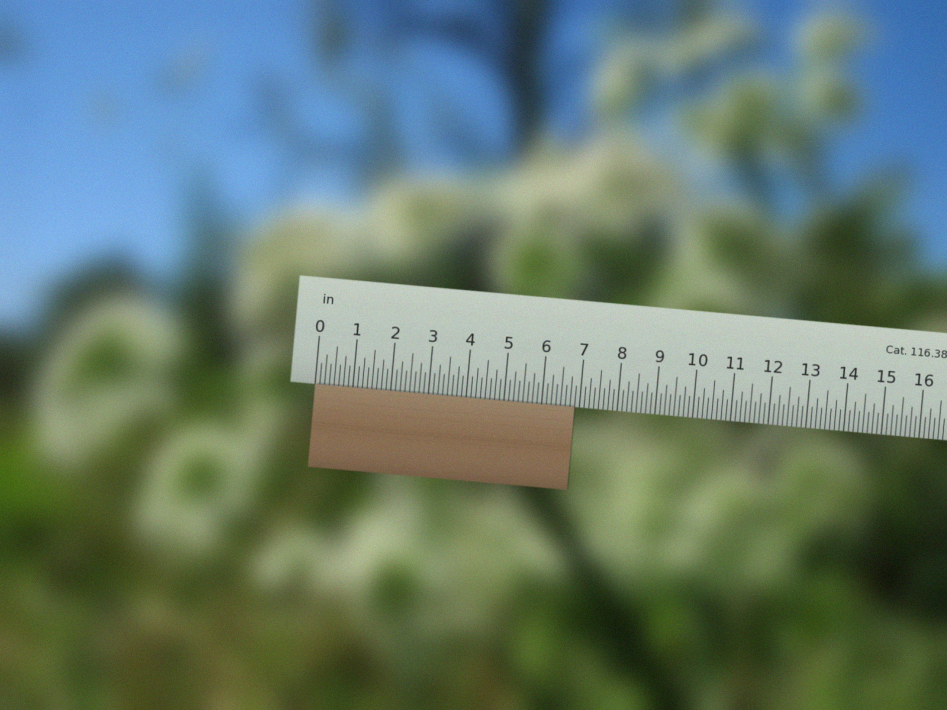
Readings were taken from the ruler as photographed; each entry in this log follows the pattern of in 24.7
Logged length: in 6.875
